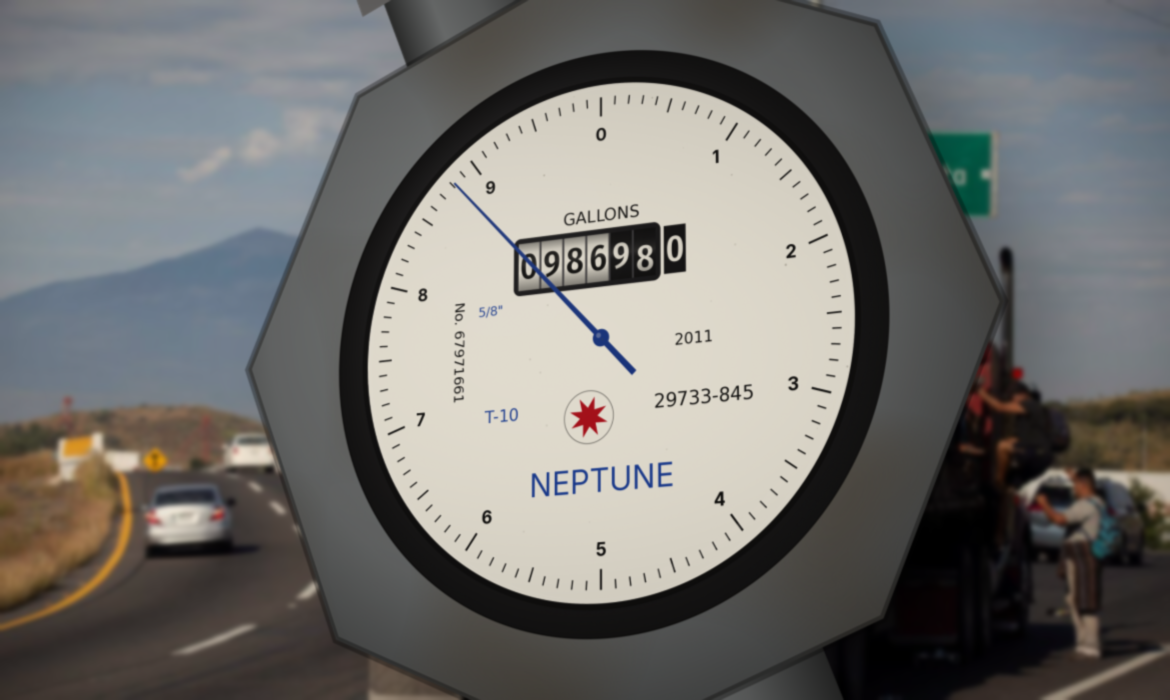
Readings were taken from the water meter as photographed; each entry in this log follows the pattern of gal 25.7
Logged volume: gal 986978.8
